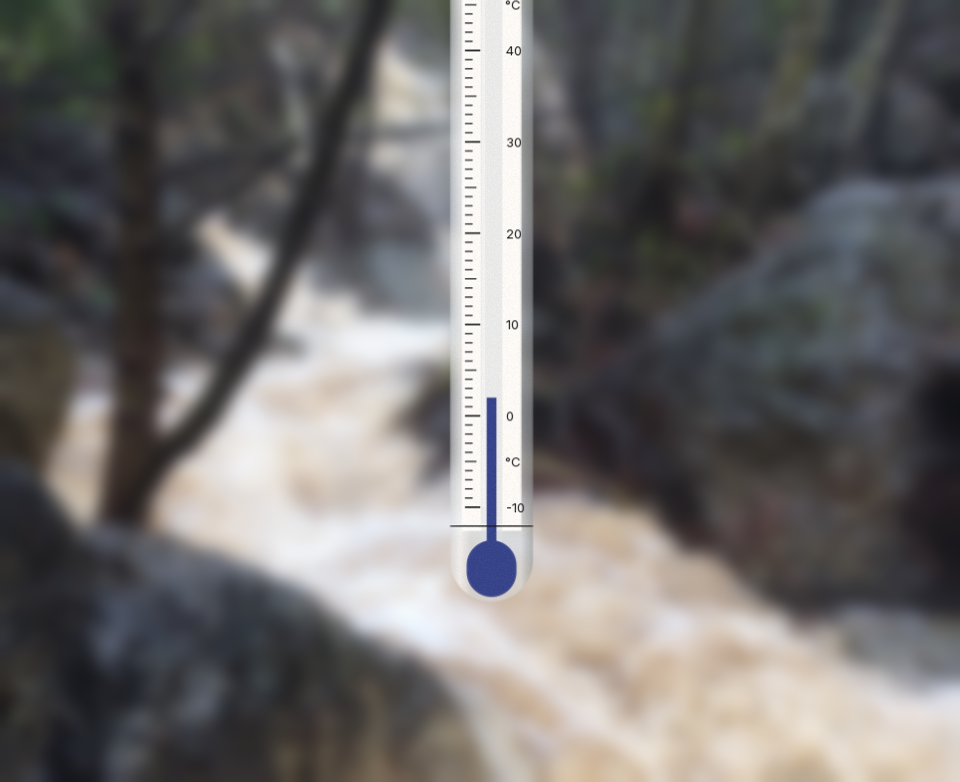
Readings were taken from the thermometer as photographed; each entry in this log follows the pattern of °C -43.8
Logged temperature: °C 2
